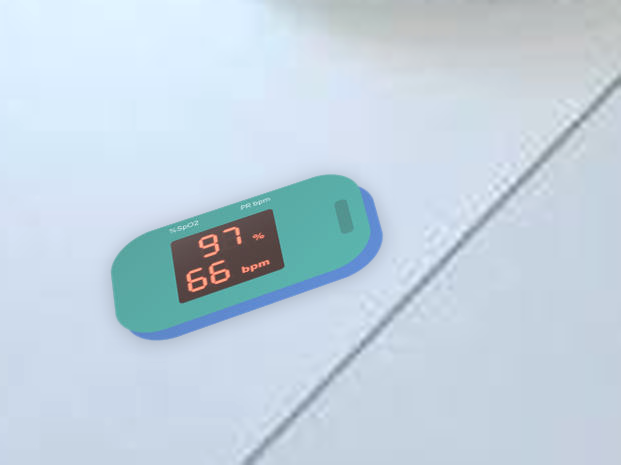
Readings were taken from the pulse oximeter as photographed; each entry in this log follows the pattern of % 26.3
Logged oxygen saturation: % 97
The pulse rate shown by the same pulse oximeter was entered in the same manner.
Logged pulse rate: bpm 66
